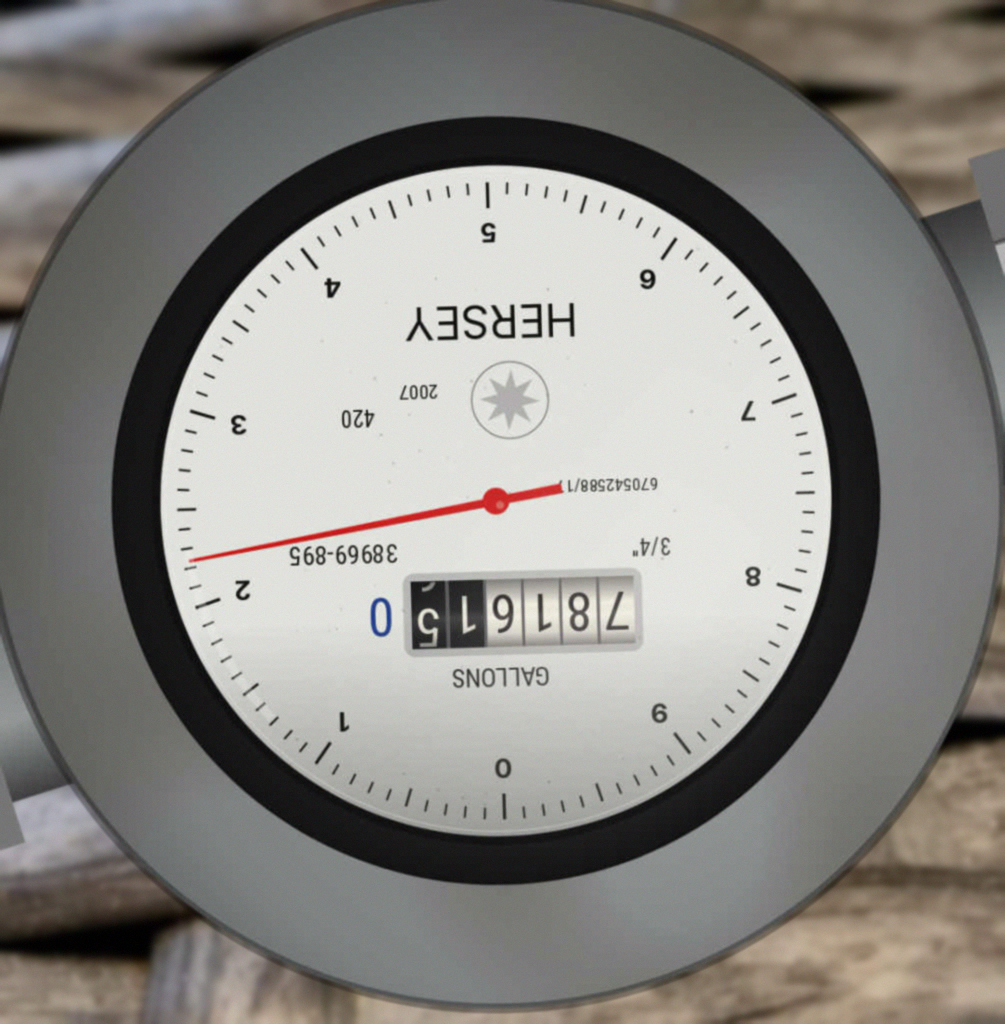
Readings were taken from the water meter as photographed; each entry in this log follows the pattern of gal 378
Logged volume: gal 7816152.2
